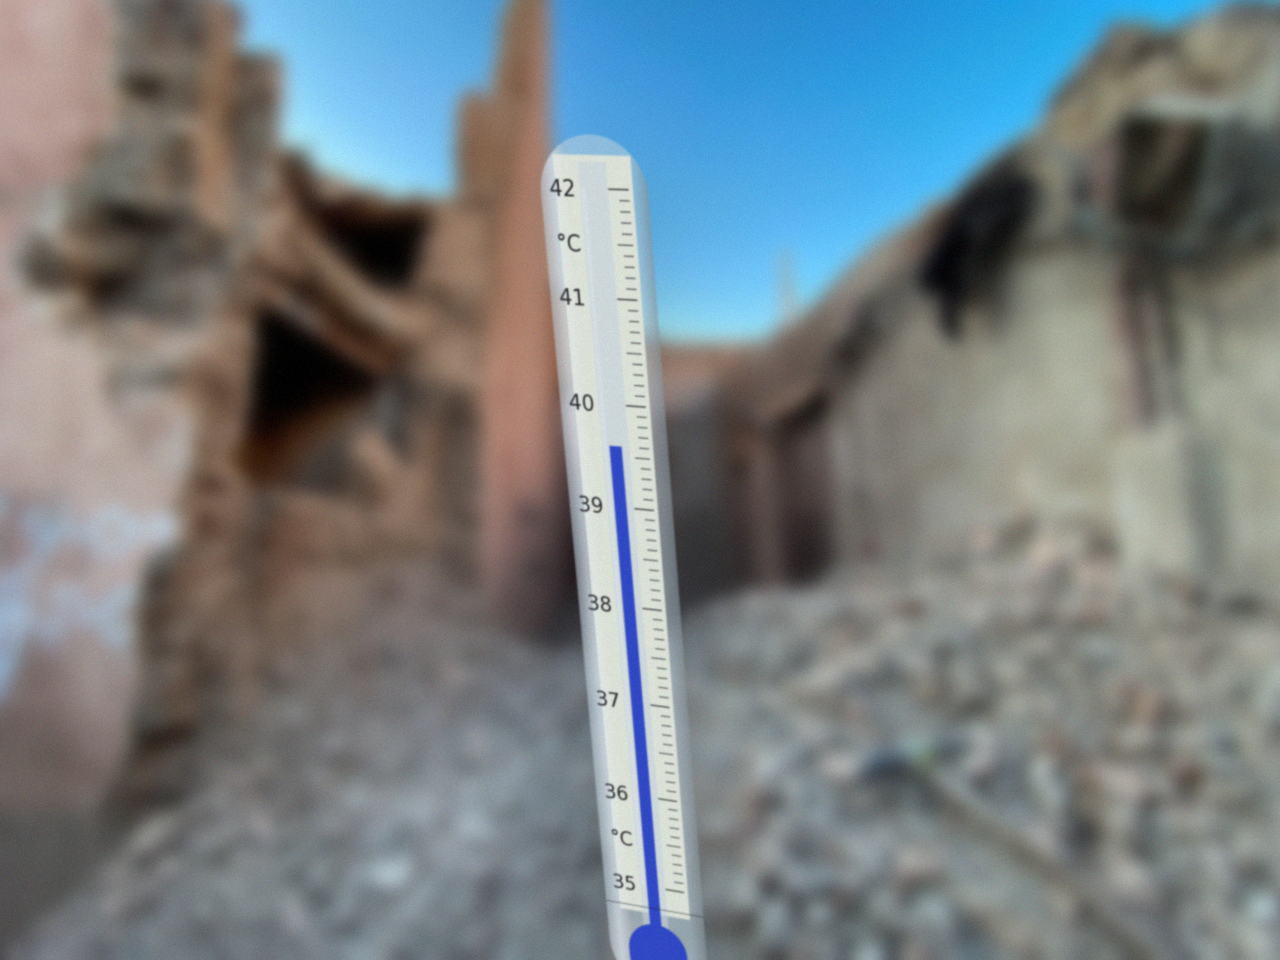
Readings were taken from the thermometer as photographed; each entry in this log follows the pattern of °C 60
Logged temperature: °C 39.6
